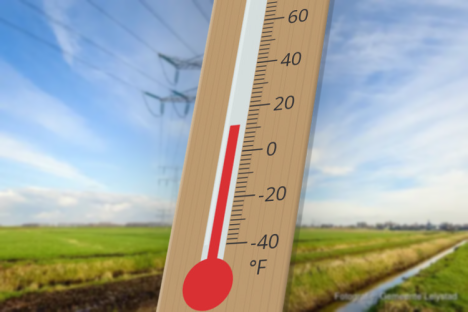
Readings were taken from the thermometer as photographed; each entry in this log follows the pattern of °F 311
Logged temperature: °F 12
